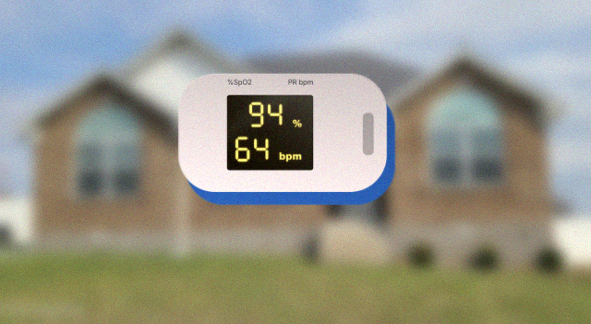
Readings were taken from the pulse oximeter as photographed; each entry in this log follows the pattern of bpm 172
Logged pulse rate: bpm 64
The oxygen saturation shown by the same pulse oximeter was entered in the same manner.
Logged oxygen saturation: % 94
